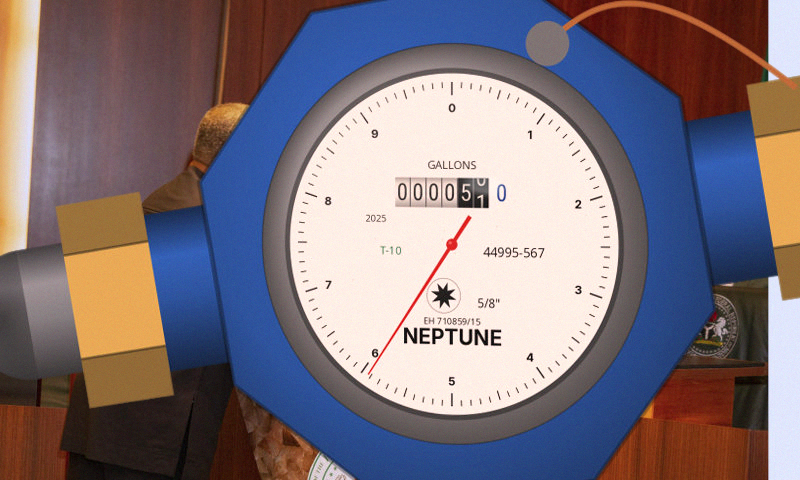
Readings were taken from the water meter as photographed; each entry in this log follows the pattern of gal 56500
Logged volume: gal 505.9
